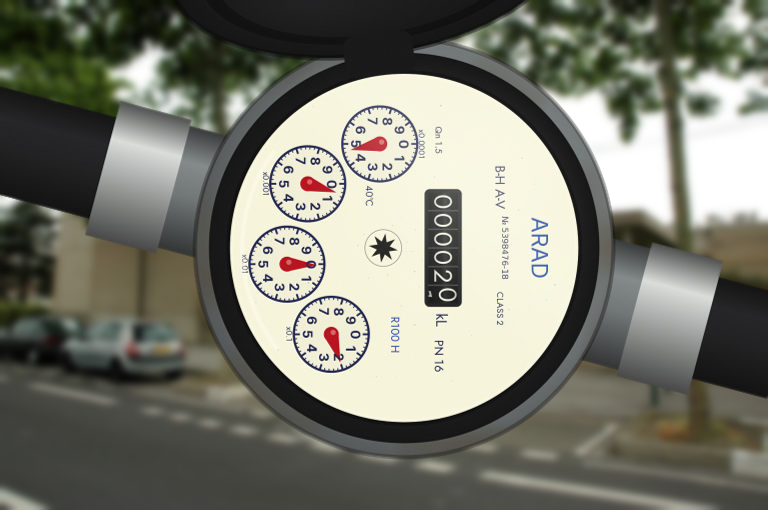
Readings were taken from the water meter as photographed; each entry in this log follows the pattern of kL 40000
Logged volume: kL 20.2004
